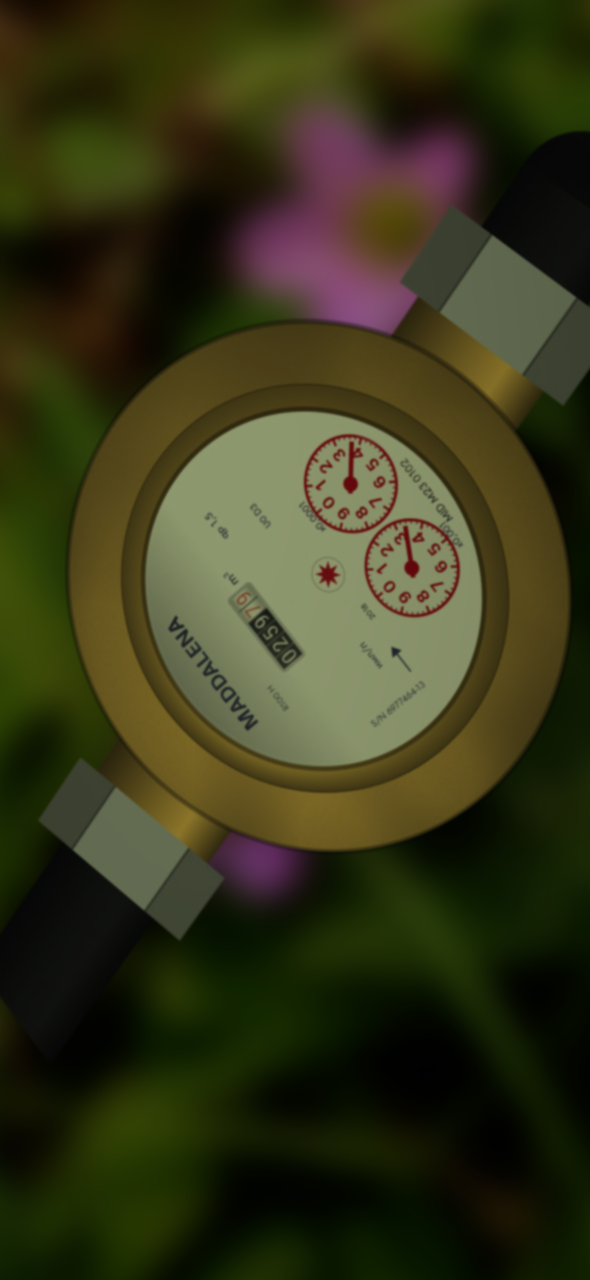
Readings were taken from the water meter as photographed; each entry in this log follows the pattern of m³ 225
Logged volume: m³ 259.7933
